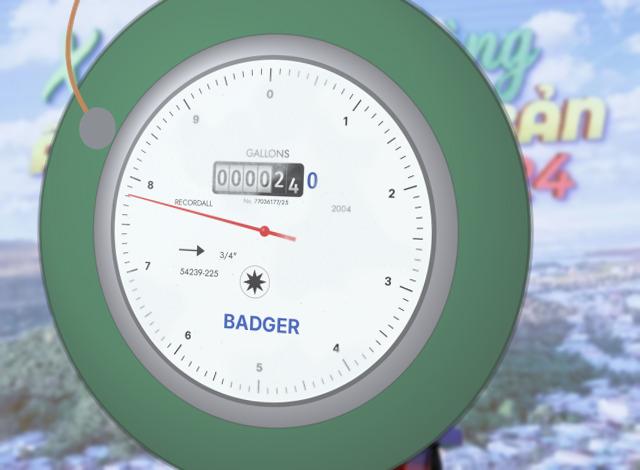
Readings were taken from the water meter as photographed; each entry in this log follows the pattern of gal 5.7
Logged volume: gal 237.8
